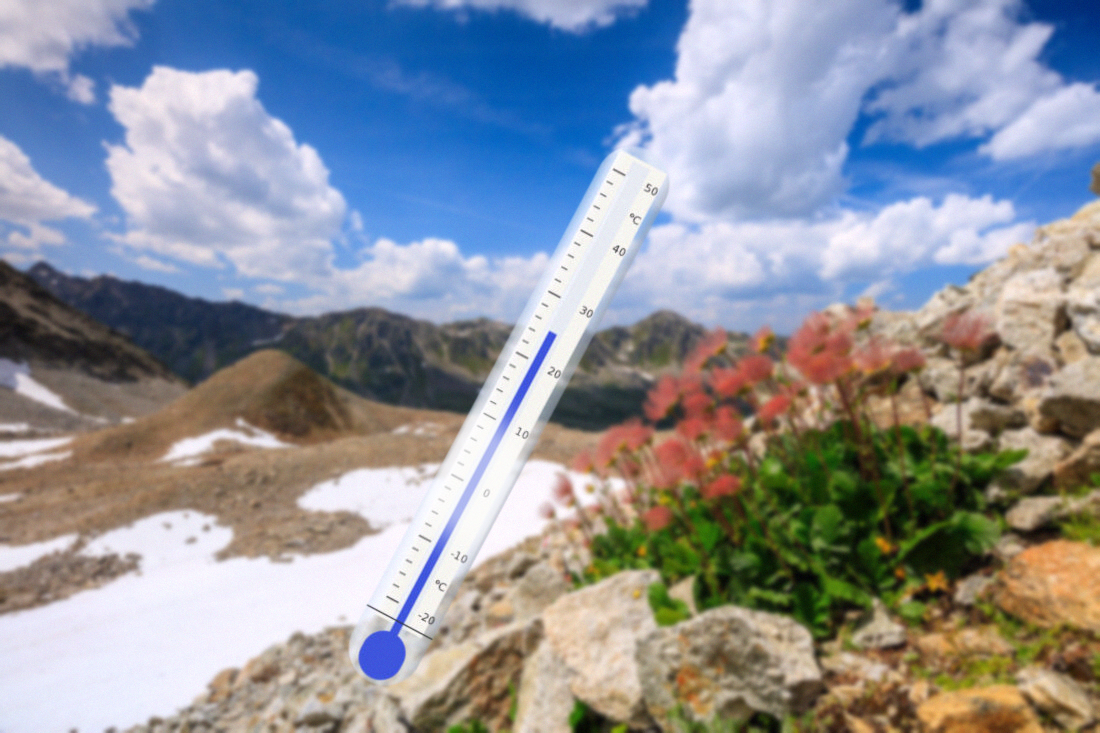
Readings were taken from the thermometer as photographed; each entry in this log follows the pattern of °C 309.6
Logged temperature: °C 25
